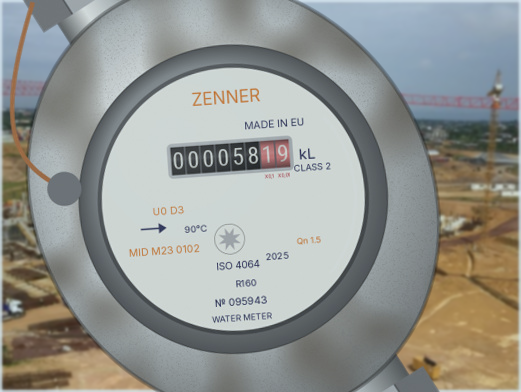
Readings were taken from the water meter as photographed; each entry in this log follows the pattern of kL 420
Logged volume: kL 58.19
